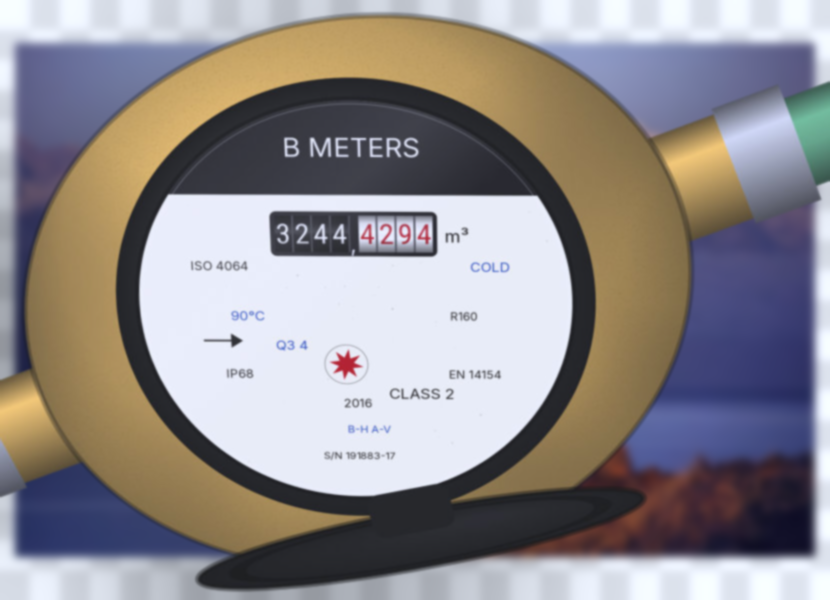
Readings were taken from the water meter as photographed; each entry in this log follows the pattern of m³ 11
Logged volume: m³ 3244.4294
